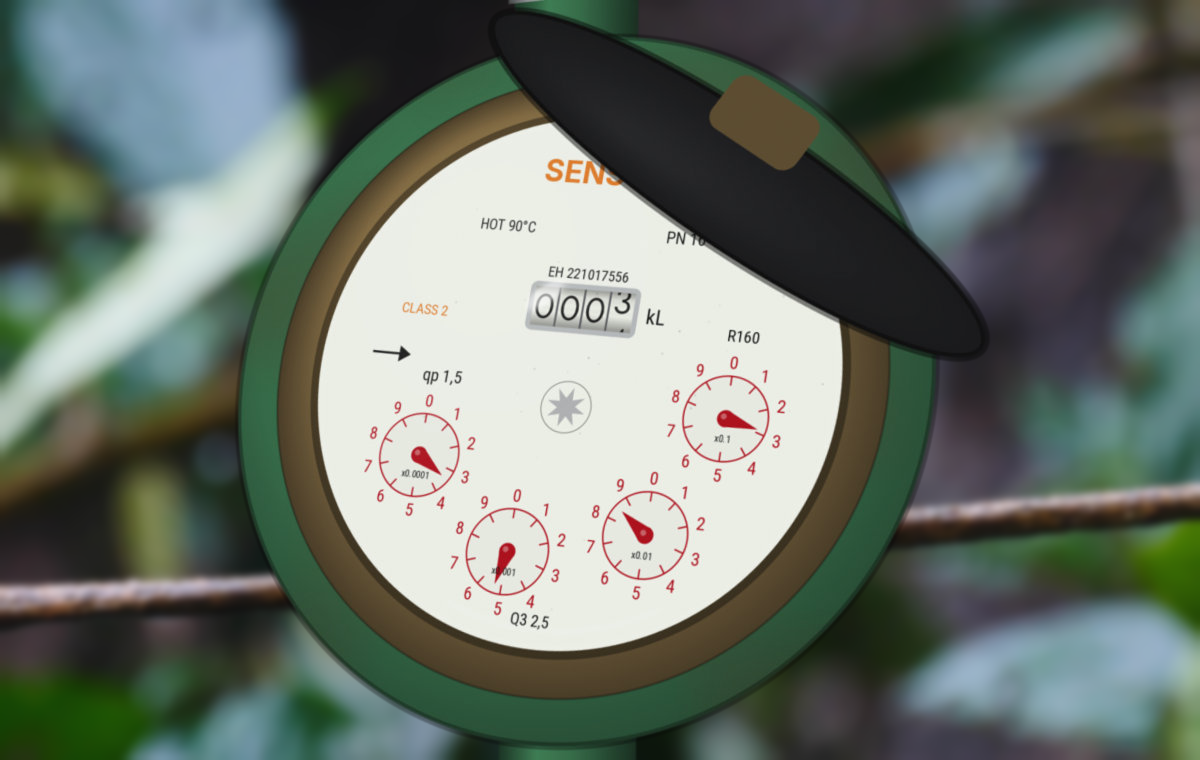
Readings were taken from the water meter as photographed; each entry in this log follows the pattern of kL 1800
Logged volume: kL 3.2853
